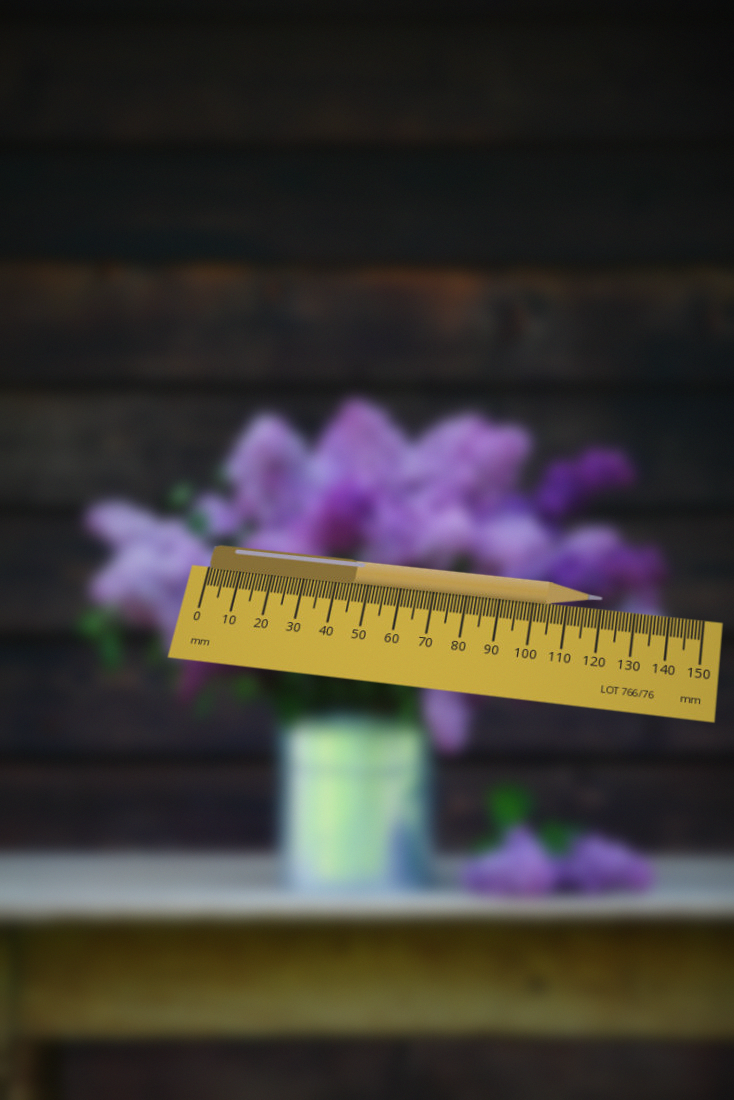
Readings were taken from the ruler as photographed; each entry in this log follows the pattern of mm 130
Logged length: mm 120
